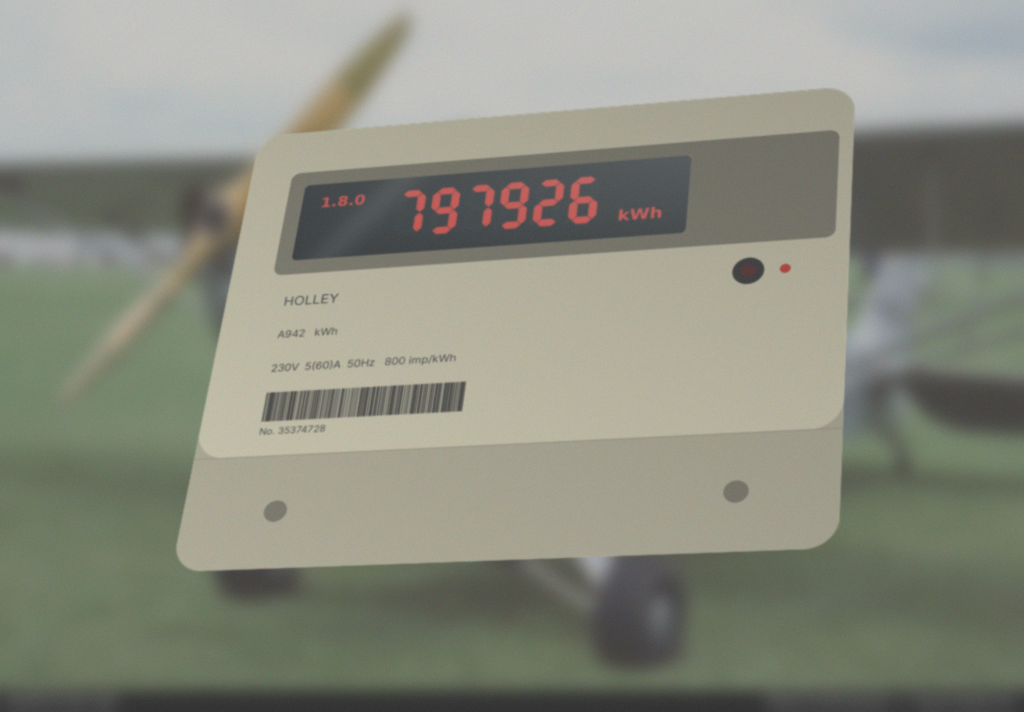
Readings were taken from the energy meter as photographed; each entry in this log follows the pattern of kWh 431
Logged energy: kWh 797926
